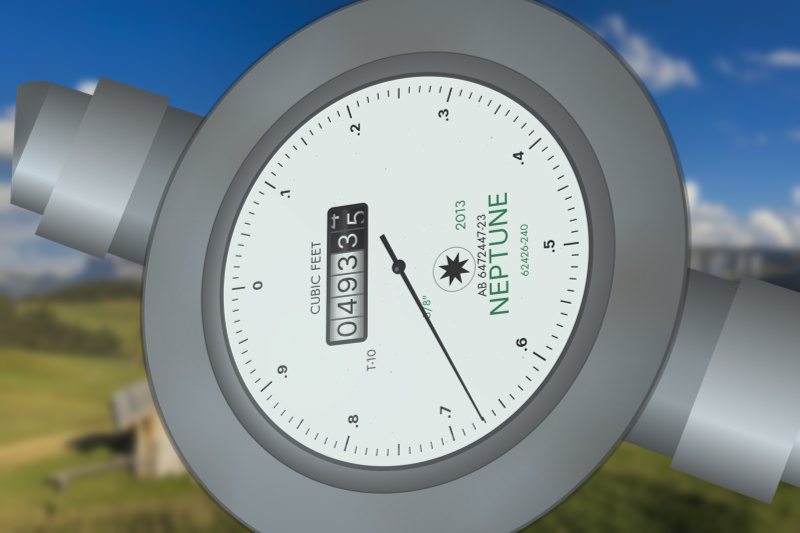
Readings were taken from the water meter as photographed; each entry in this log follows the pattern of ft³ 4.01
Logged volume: ft³ 49334.67
